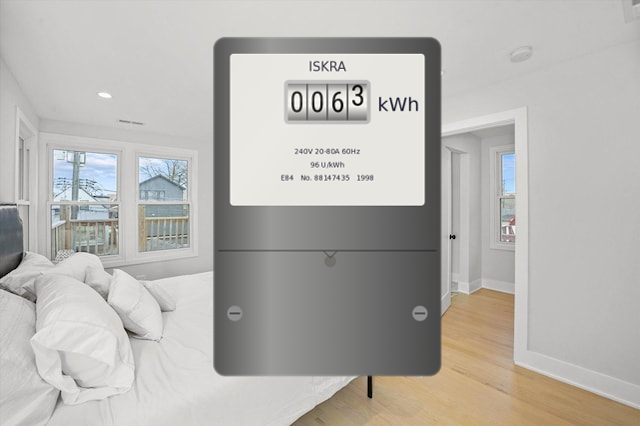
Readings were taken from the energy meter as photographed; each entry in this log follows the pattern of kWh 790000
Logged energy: kWh 63
